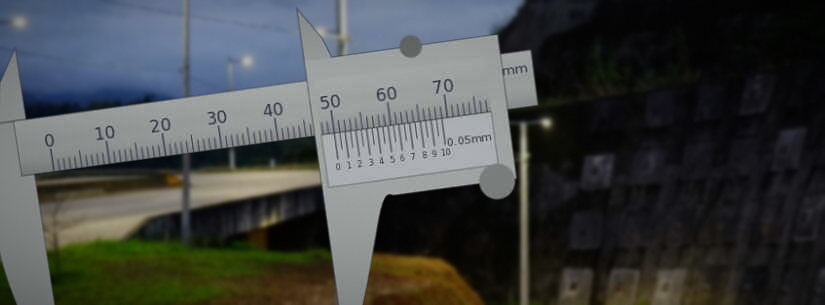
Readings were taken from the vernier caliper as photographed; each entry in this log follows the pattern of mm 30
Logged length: mm 50.0
